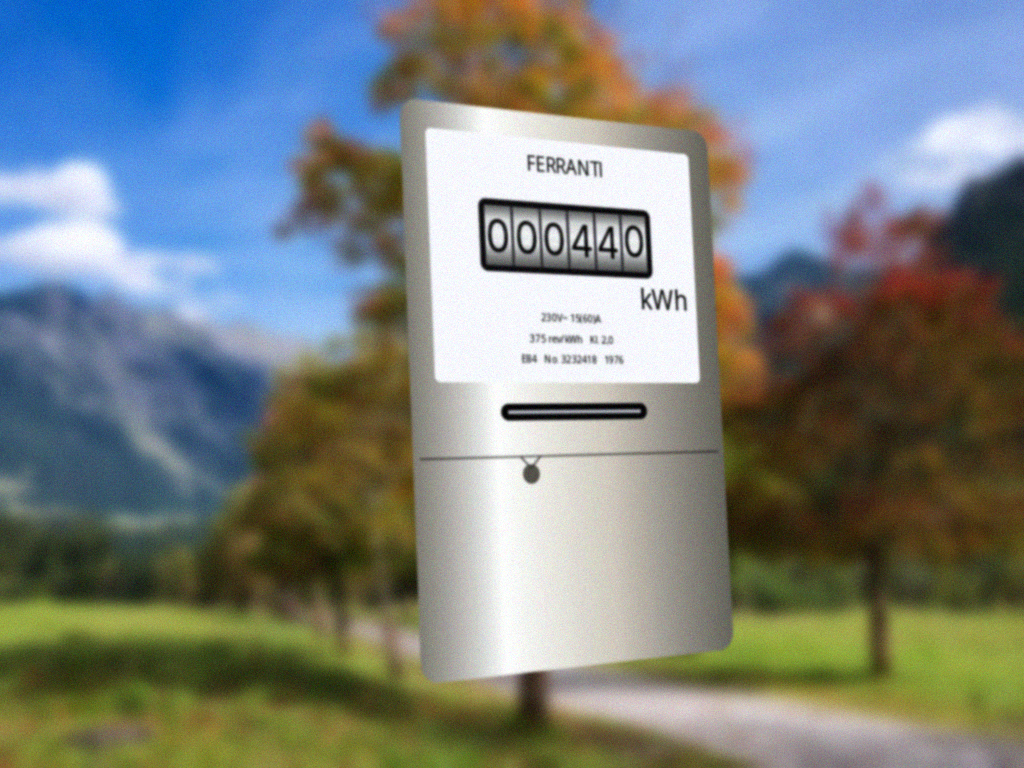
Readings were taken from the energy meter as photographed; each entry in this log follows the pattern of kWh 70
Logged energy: kWh 440
